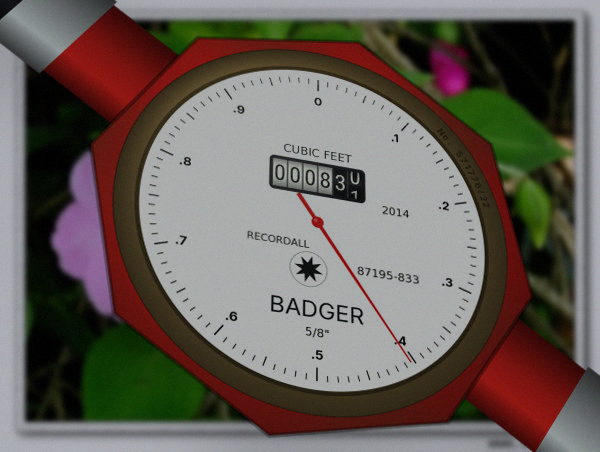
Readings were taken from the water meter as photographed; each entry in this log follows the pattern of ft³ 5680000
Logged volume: ft³ 830.40
